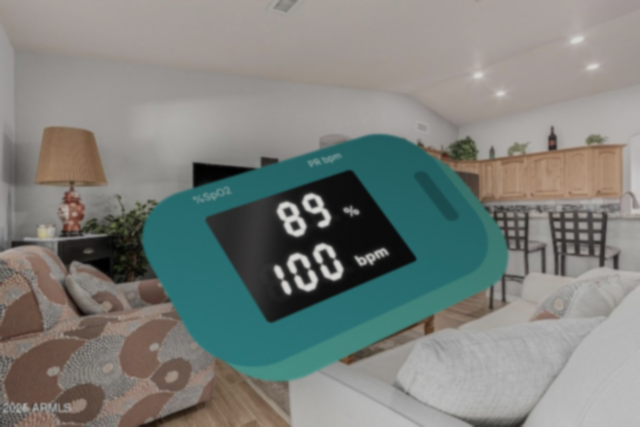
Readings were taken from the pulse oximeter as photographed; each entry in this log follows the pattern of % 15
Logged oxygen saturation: % 89
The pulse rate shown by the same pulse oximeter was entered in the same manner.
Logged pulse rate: bpm 100
